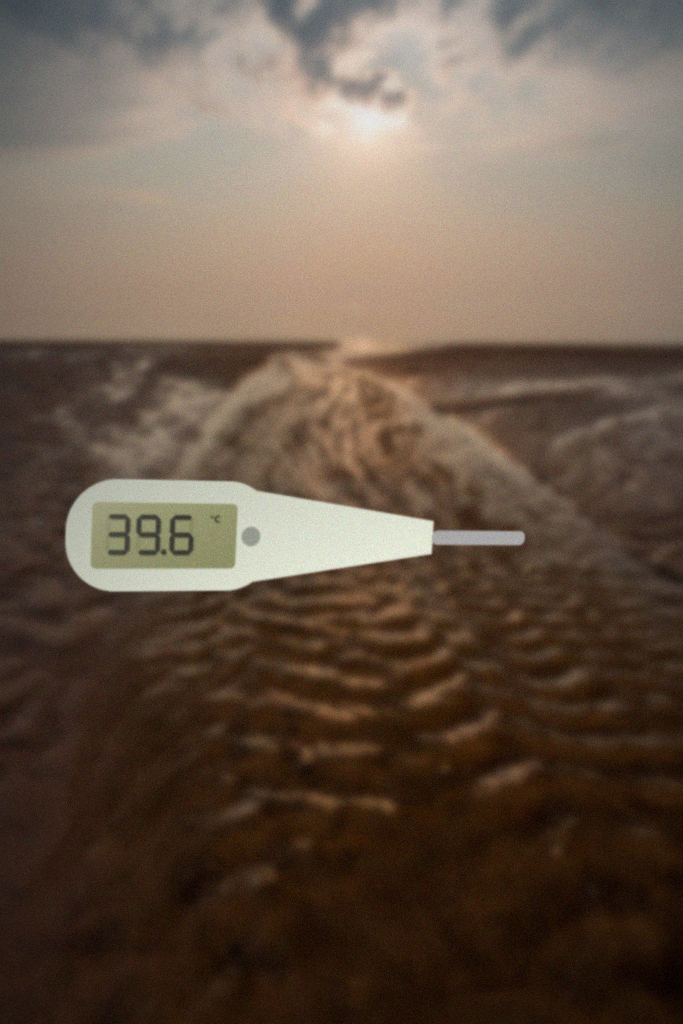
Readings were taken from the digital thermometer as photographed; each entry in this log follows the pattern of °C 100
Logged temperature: °C 39.6
